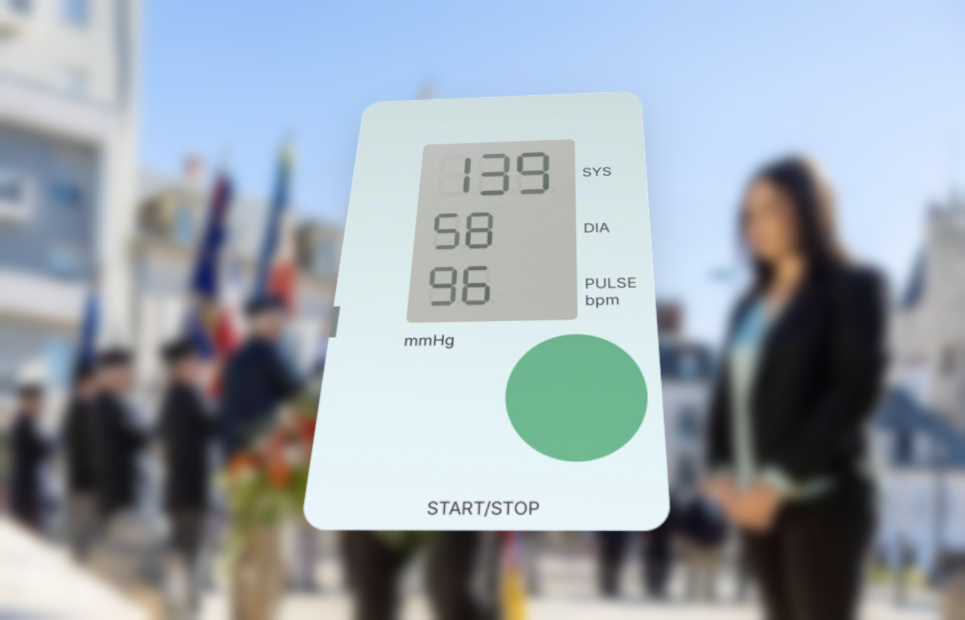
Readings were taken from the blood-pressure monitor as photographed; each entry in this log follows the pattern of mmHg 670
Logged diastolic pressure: mmHg 58
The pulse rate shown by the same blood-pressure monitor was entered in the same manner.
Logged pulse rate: bpm 96
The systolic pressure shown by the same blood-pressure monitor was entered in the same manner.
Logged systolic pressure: mmHg 139
